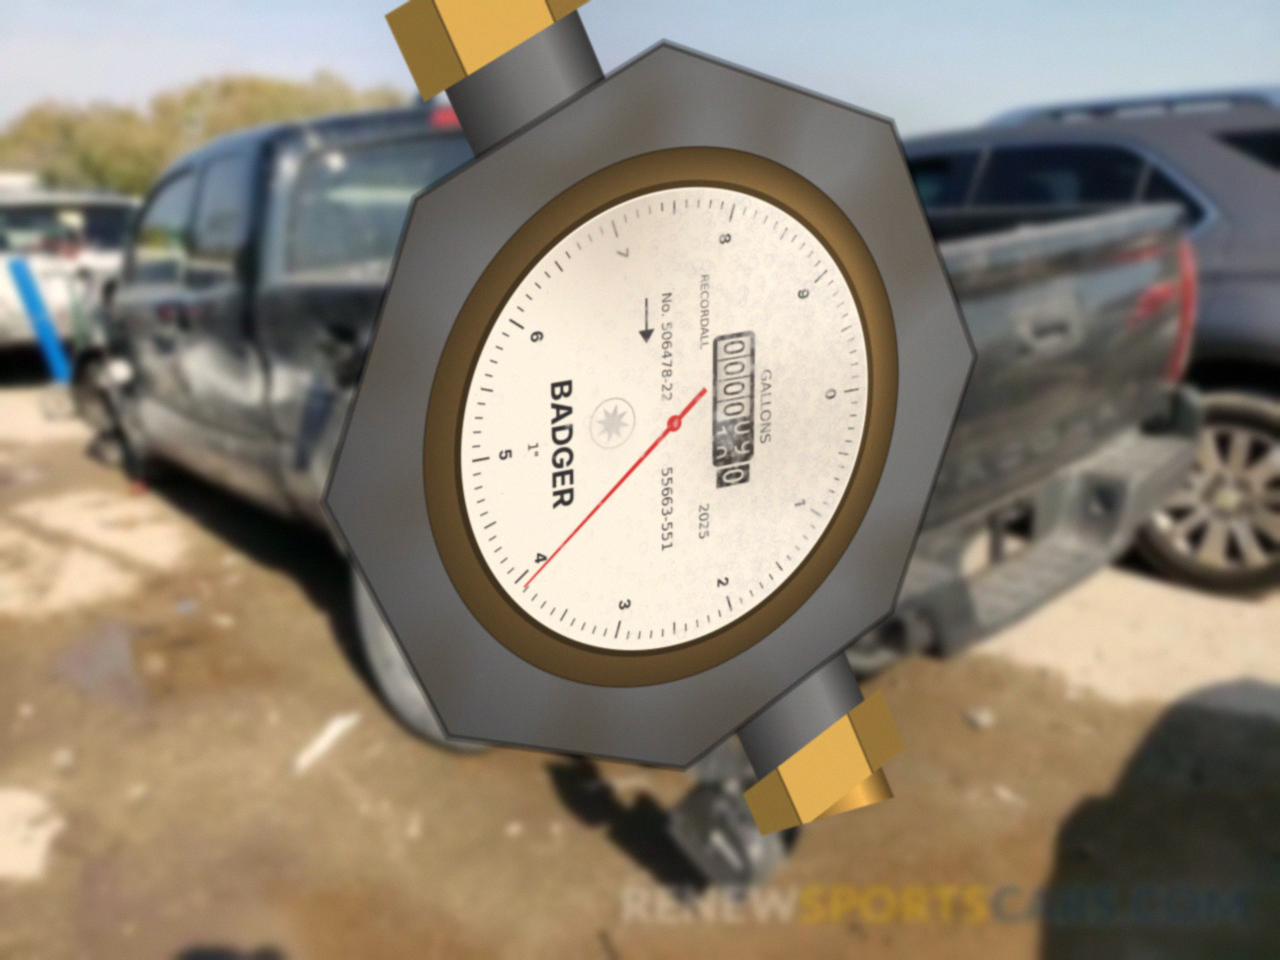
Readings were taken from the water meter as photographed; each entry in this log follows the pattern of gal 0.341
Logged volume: gal 93.9
